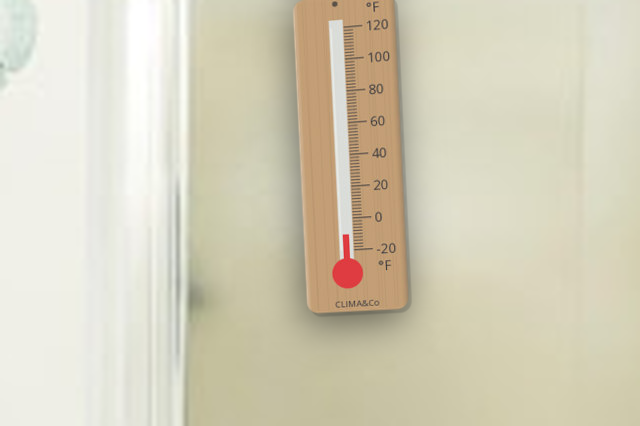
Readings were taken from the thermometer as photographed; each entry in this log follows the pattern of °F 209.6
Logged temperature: °F -10
